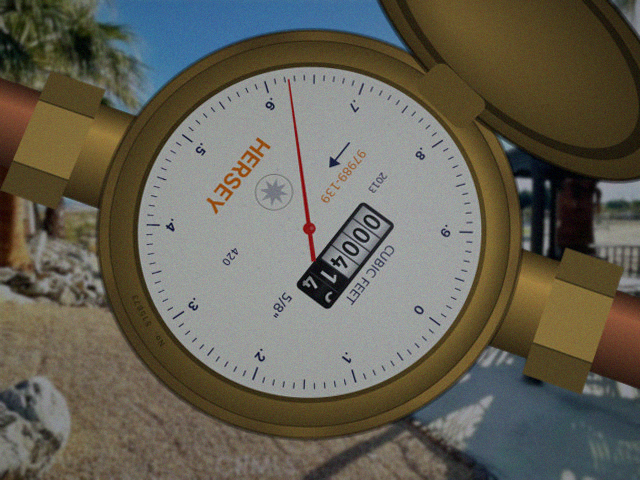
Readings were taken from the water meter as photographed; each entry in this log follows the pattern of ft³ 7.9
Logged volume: ft³ 413.62
